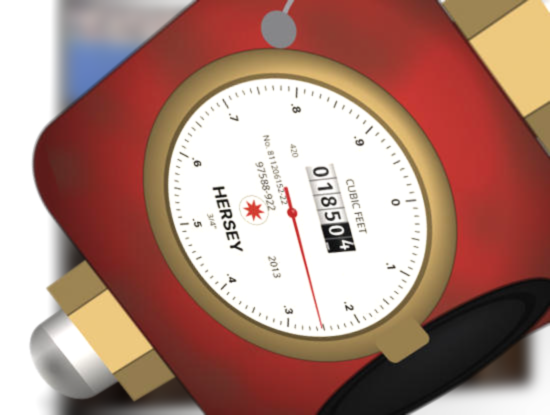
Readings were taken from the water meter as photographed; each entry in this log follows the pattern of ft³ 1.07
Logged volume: ft³ 18504.25
